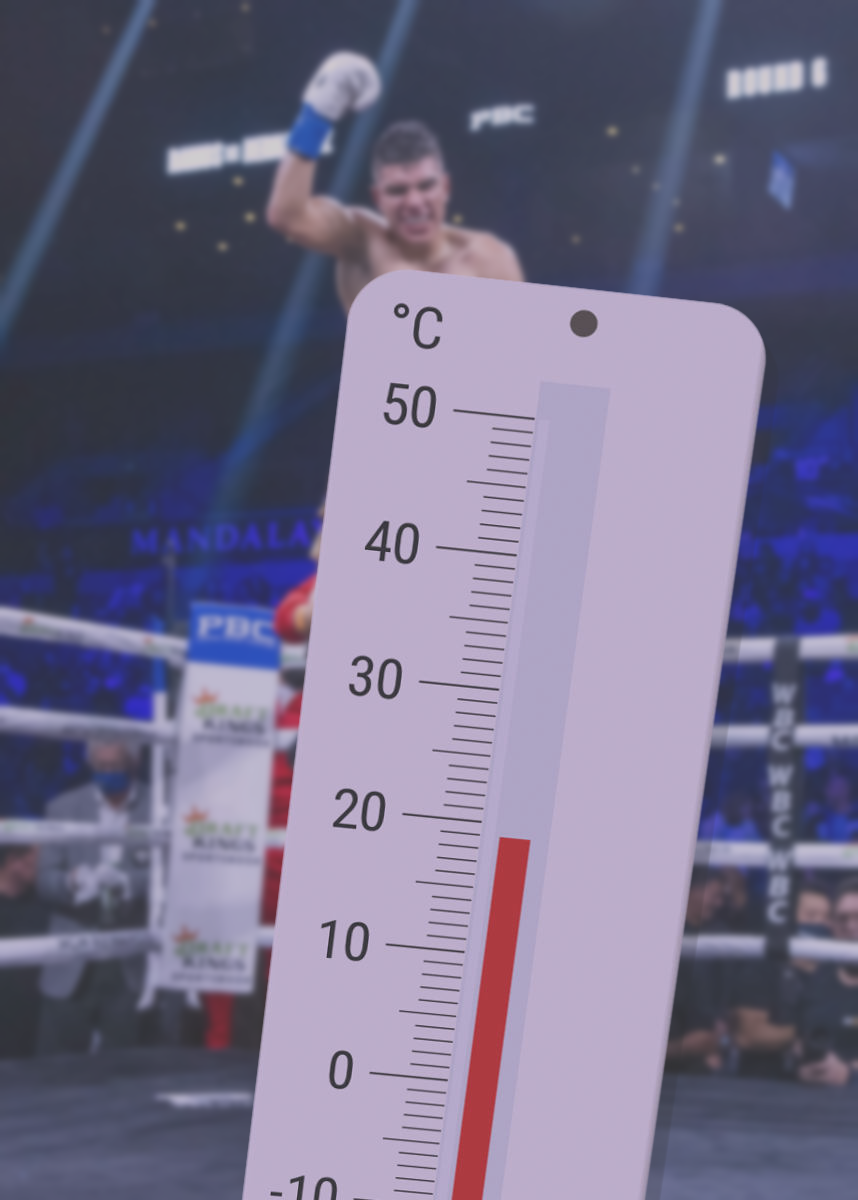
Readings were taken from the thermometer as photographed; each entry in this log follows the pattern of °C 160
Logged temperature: °C 19
